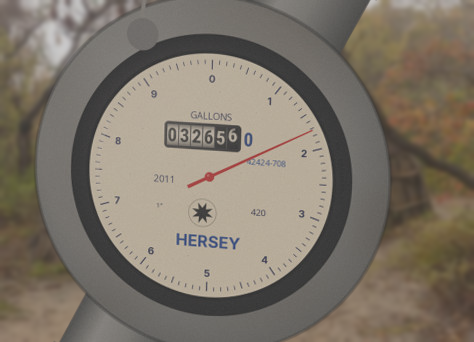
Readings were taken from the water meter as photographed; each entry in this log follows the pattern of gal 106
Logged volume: gal 326561.7
